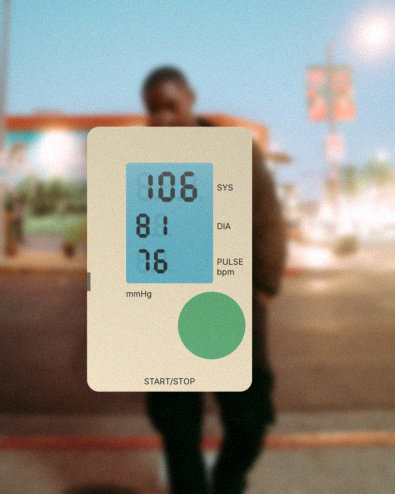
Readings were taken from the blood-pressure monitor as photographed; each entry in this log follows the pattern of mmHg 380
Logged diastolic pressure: mmHg 81
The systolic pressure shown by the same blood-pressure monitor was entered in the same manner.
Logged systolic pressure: mmHg 106
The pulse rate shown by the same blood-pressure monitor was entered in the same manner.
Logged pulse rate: bpm 76
